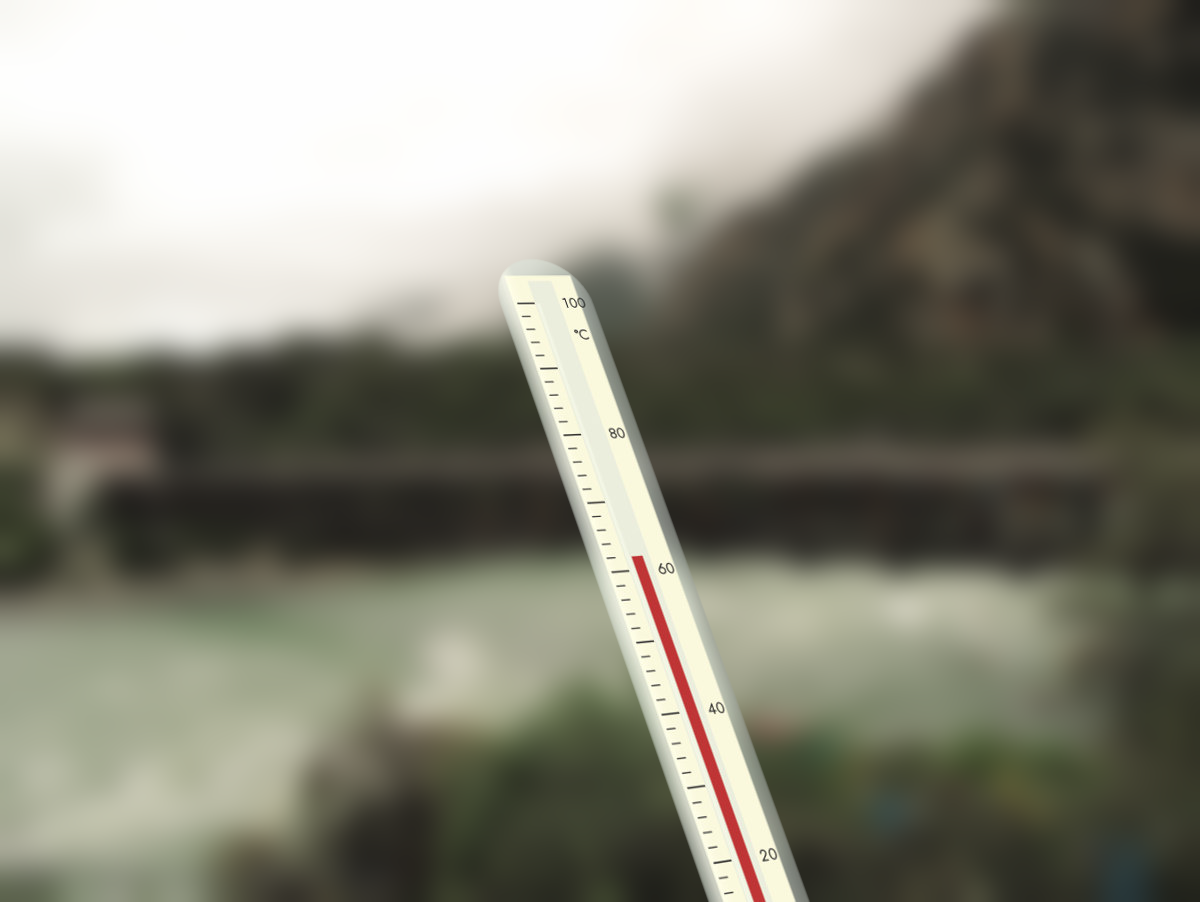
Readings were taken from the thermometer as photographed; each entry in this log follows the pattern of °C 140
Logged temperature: °C 62
